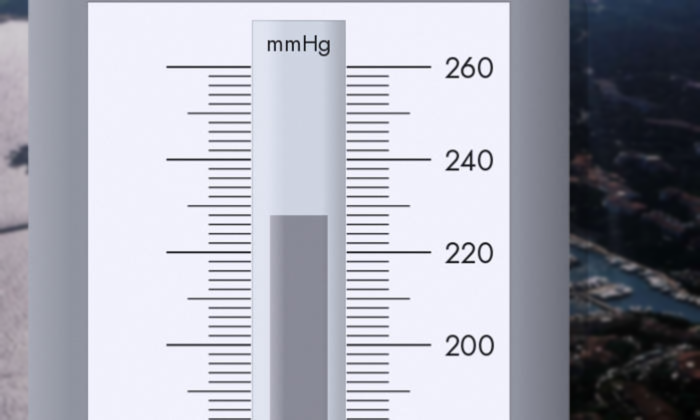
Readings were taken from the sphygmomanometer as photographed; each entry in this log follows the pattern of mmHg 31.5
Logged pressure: mmHg 228
